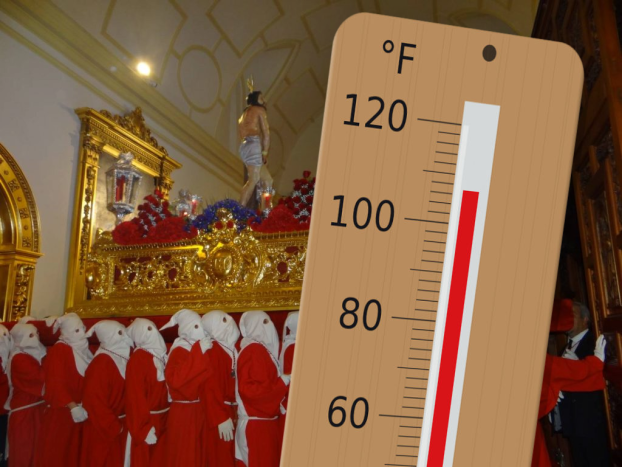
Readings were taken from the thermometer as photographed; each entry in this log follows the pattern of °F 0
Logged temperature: °F 107
